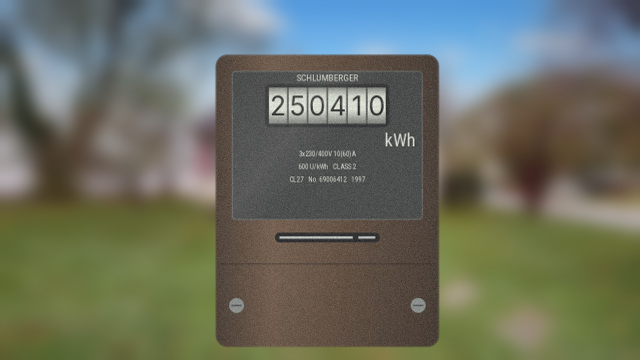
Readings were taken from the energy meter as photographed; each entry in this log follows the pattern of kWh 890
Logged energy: kWh 250410
